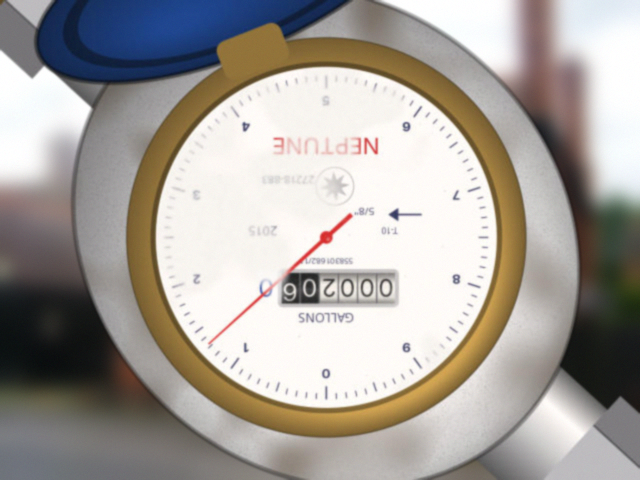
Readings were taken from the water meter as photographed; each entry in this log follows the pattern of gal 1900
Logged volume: gal 2061.3
